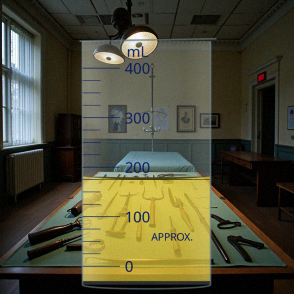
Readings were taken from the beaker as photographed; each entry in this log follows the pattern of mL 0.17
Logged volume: mL 175
